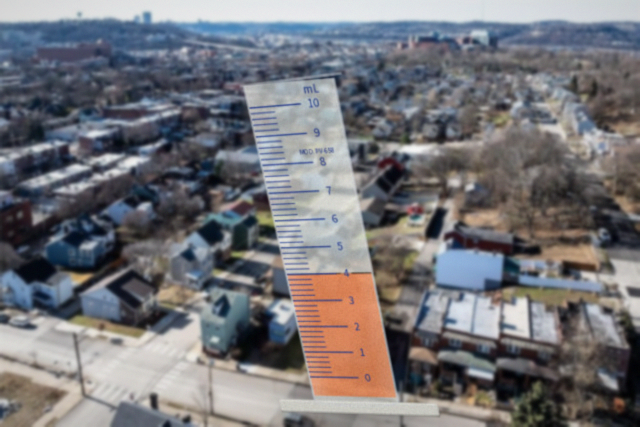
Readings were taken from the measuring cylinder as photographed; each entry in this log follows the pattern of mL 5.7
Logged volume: mL 4
